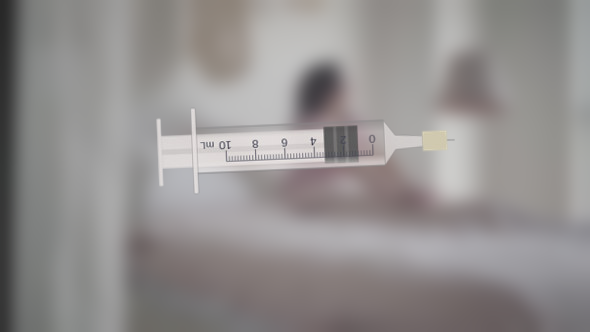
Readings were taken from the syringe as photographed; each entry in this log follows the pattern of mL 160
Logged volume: mL 1
